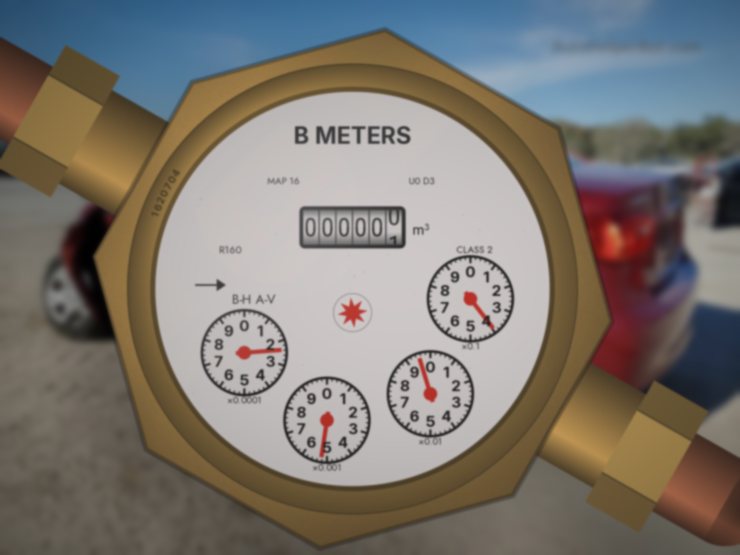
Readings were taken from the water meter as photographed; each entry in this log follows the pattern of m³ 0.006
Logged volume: m³ 0.3952
